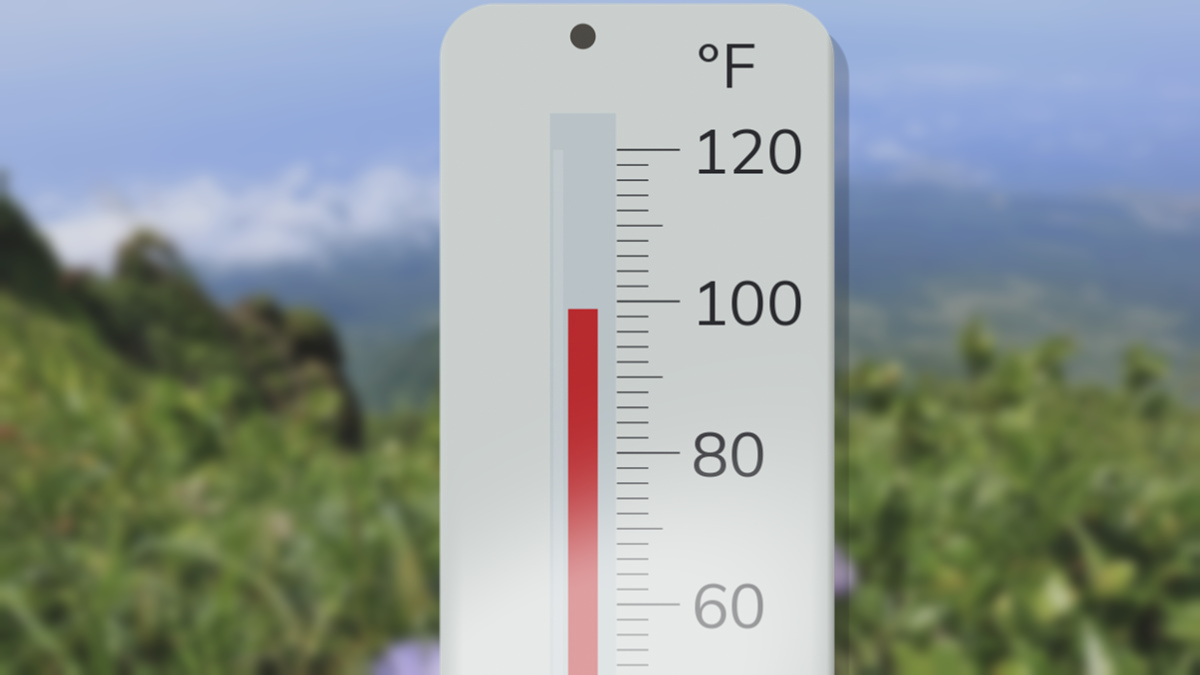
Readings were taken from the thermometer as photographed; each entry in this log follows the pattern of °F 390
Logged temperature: °F 99
